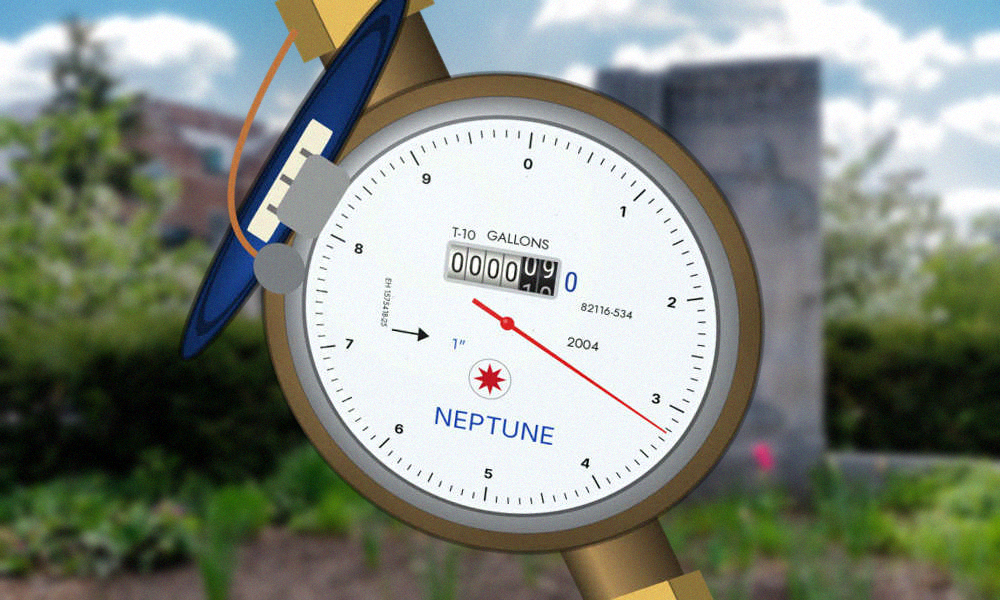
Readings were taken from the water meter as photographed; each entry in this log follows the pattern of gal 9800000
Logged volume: gal 93.2
